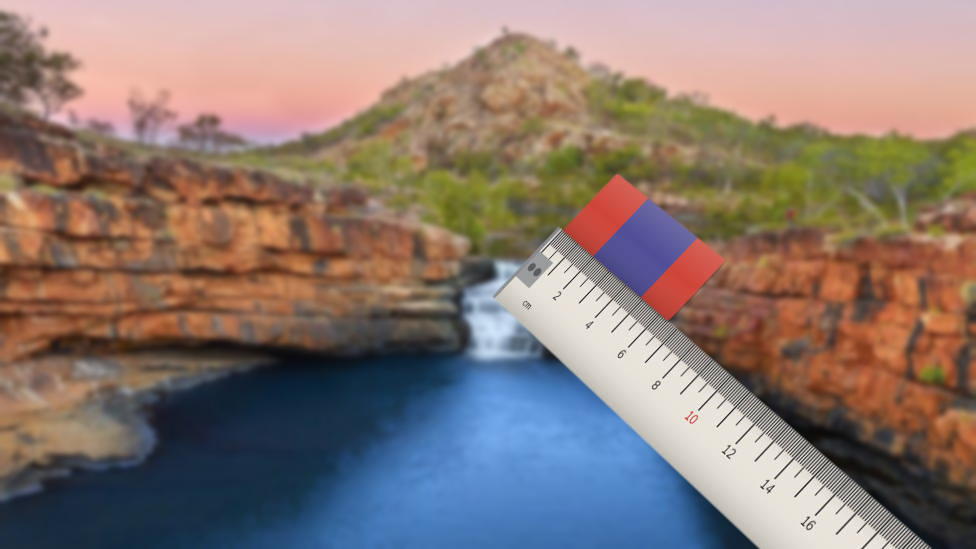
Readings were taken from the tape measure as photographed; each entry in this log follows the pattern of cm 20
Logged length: cm 6.5
